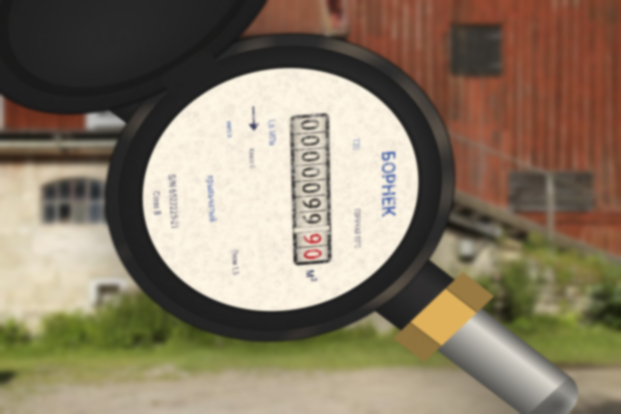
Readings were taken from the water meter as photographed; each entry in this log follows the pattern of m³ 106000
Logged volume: m³ 99.90
